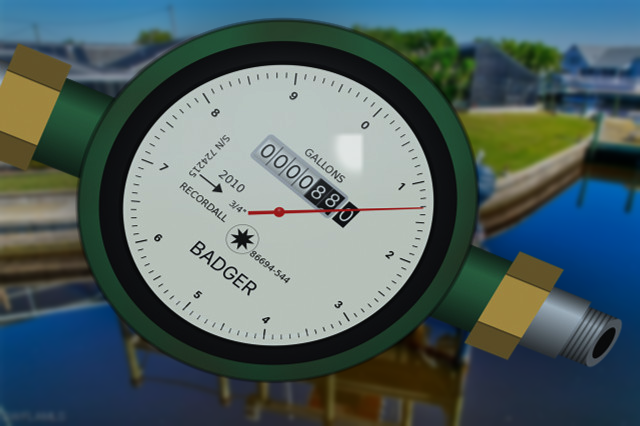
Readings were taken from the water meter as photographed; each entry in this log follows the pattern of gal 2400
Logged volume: gal 881.3
